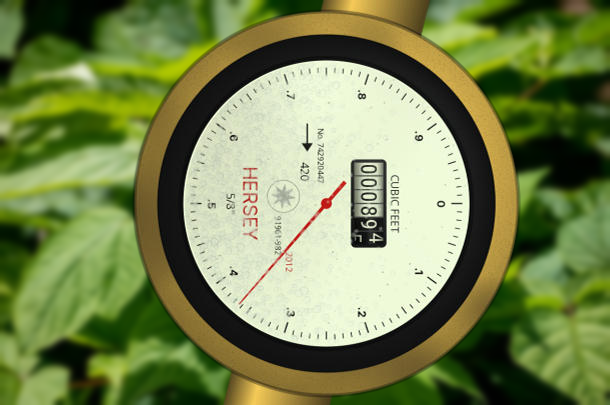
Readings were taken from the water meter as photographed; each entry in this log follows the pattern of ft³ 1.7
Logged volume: ft³ 894.36
